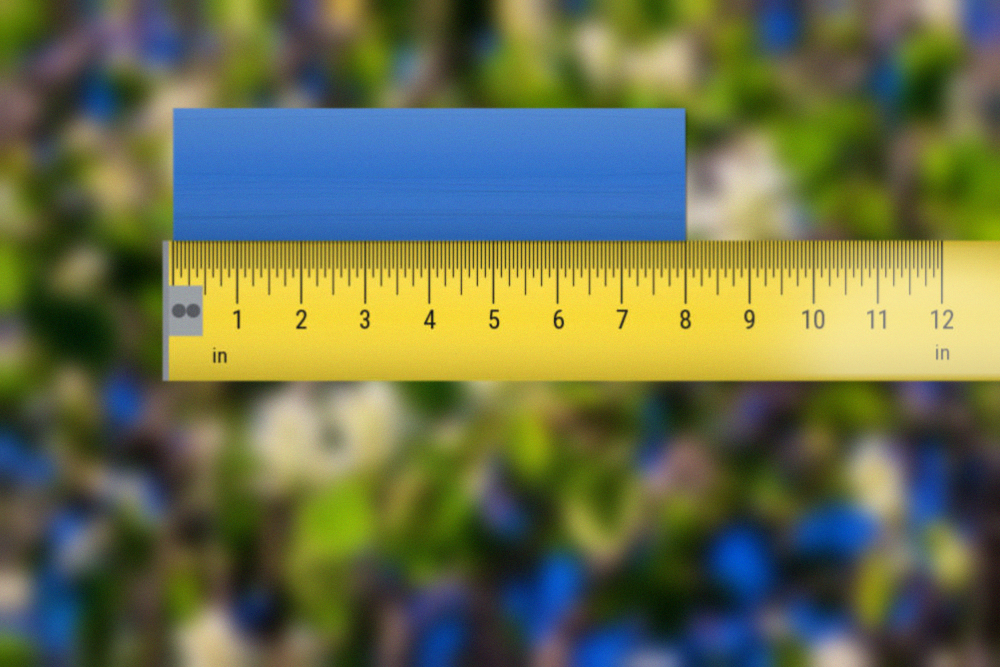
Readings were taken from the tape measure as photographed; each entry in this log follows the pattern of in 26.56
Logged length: in 8
